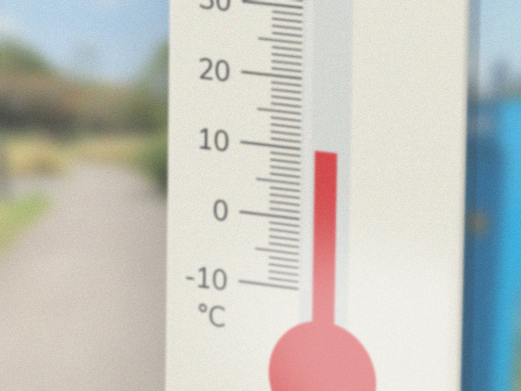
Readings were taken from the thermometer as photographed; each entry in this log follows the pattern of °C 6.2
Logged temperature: °C 10
